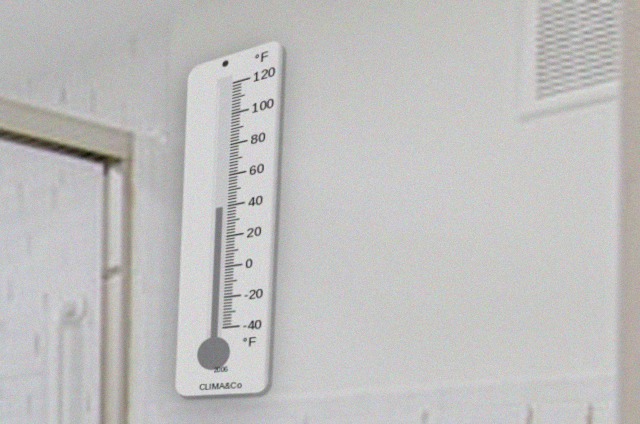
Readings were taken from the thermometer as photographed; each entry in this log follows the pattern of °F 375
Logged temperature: °F 40
